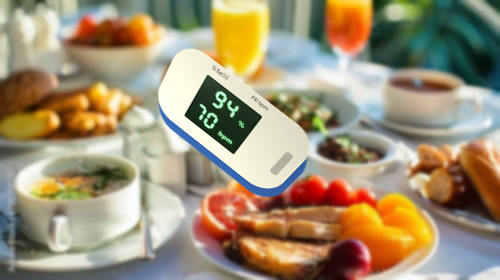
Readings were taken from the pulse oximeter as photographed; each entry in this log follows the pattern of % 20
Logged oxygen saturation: % 94
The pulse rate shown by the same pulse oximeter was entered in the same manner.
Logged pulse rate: bpm 70
